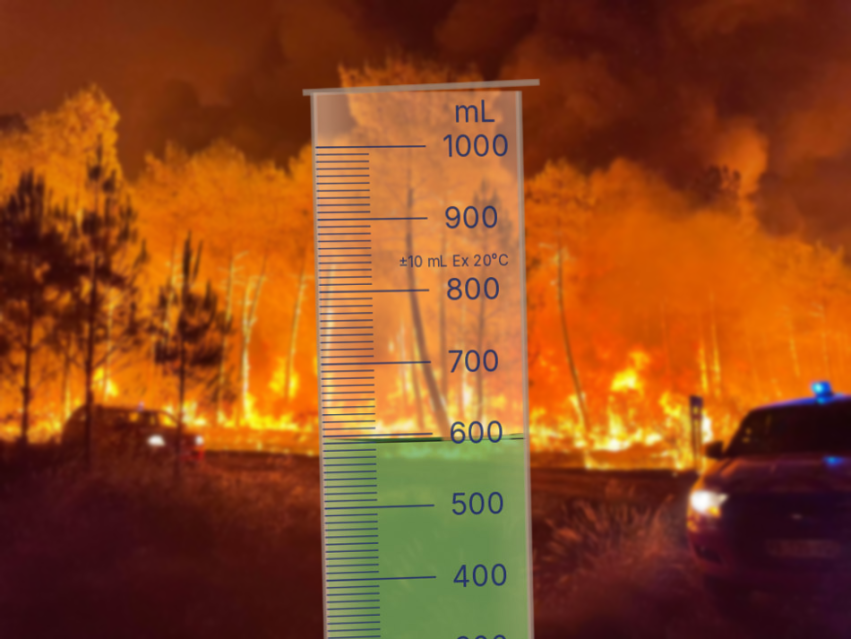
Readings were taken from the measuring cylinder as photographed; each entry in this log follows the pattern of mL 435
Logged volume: mL 590
